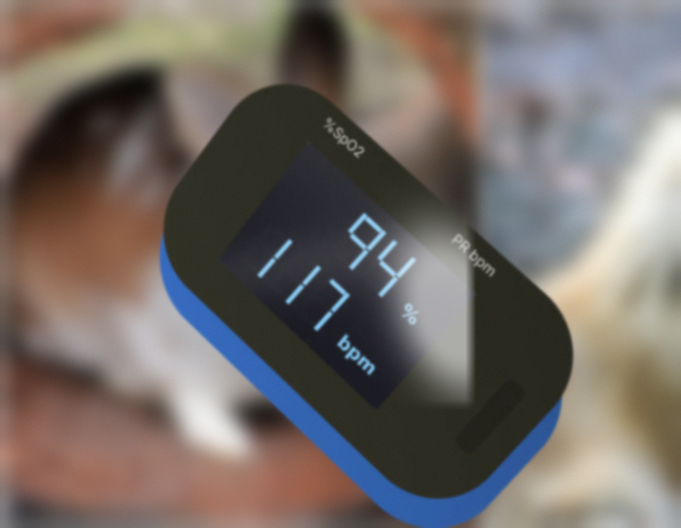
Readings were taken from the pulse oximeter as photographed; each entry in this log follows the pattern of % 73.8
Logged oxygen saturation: % 94
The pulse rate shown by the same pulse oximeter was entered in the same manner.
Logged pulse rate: bpm 117
